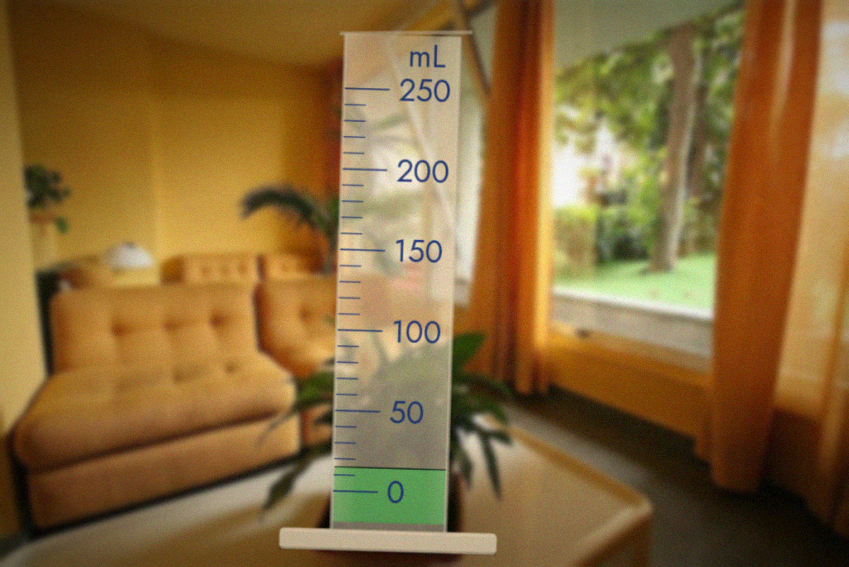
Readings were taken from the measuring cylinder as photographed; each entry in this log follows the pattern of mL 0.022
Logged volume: mL 15
